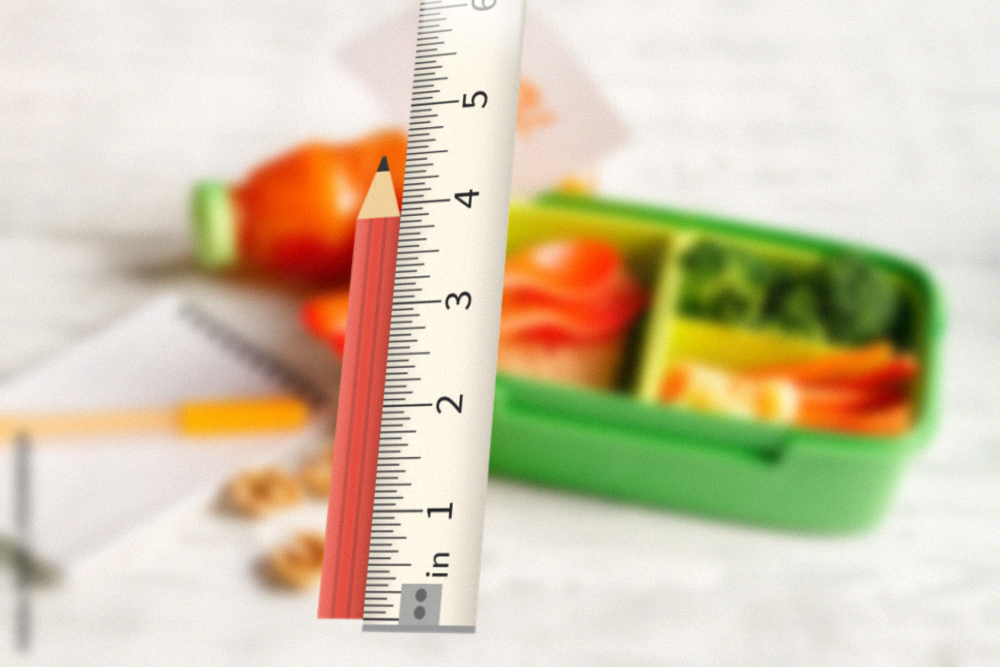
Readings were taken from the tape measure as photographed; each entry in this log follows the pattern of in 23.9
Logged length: in 4.5
